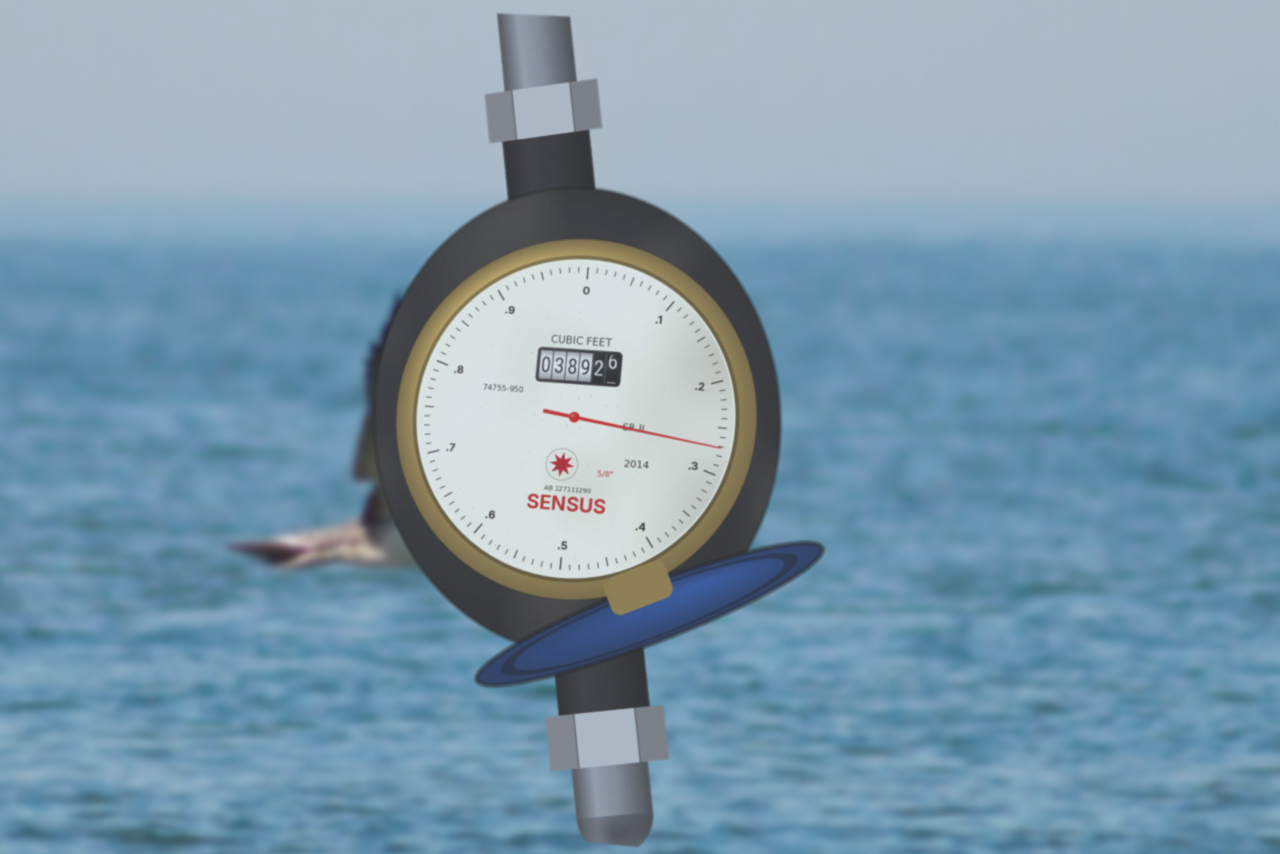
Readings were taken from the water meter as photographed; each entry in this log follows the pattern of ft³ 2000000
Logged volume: ft³ 38926.27
